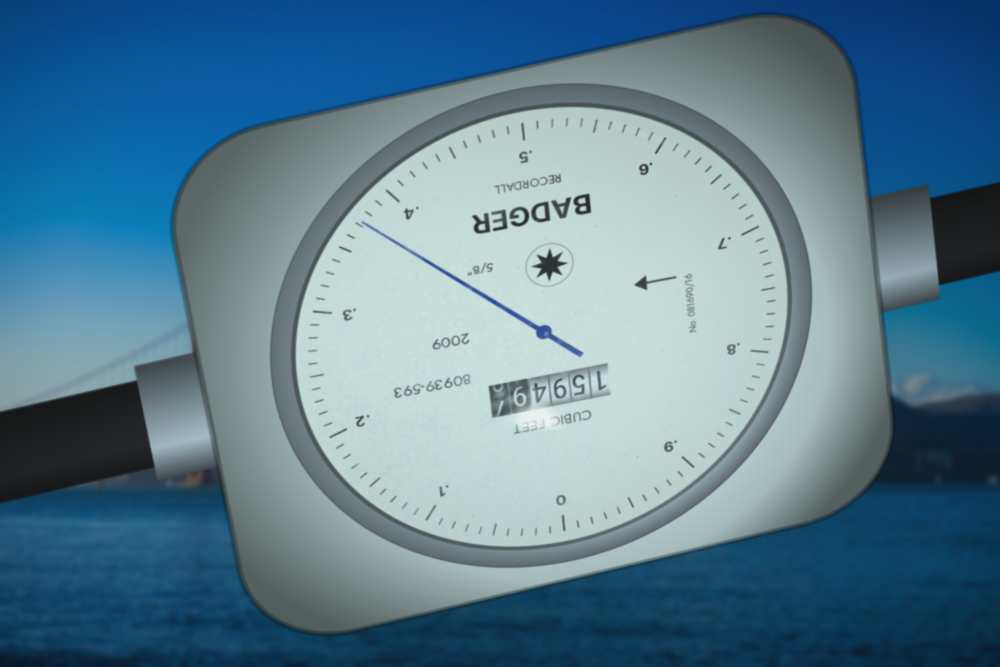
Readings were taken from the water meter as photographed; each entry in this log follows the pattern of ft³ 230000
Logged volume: ft³ 159497.37
